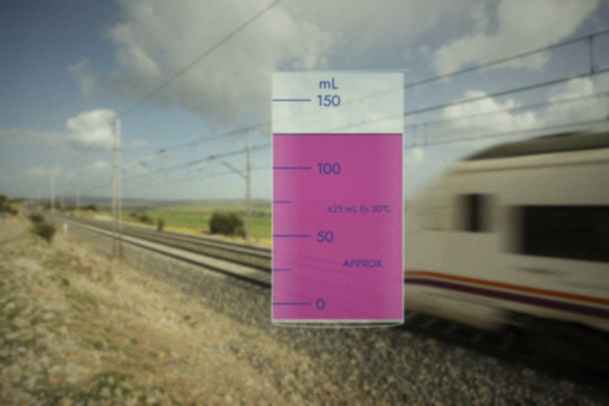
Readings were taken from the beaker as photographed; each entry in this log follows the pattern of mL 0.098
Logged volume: mL 125
